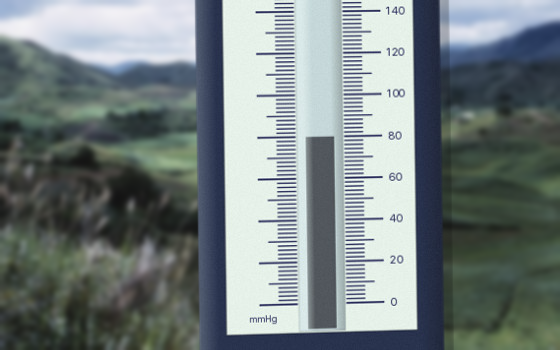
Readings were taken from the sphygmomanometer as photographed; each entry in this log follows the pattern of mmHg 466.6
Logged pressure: mmHg 80
